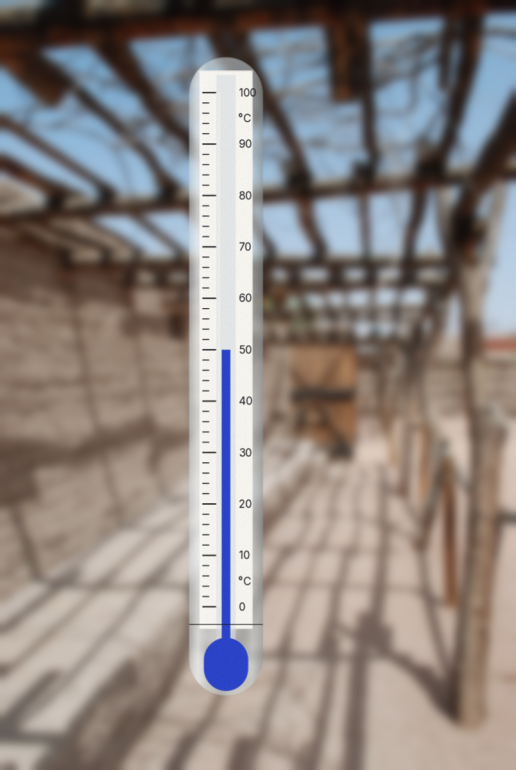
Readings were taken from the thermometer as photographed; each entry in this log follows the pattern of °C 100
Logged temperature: °C 50
